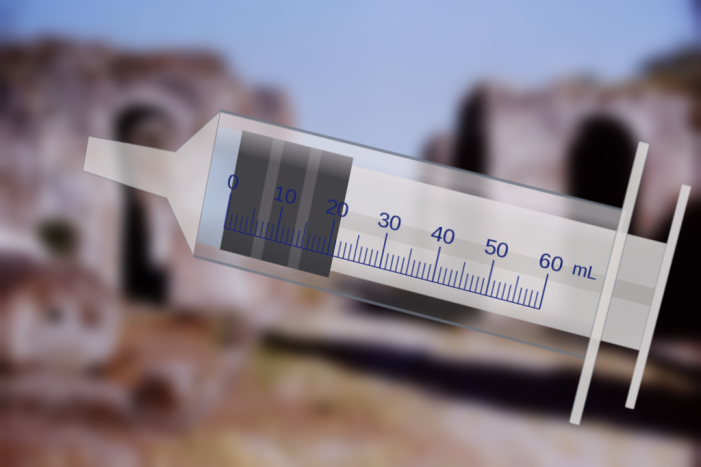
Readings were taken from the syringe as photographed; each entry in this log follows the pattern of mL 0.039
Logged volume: mL 0
